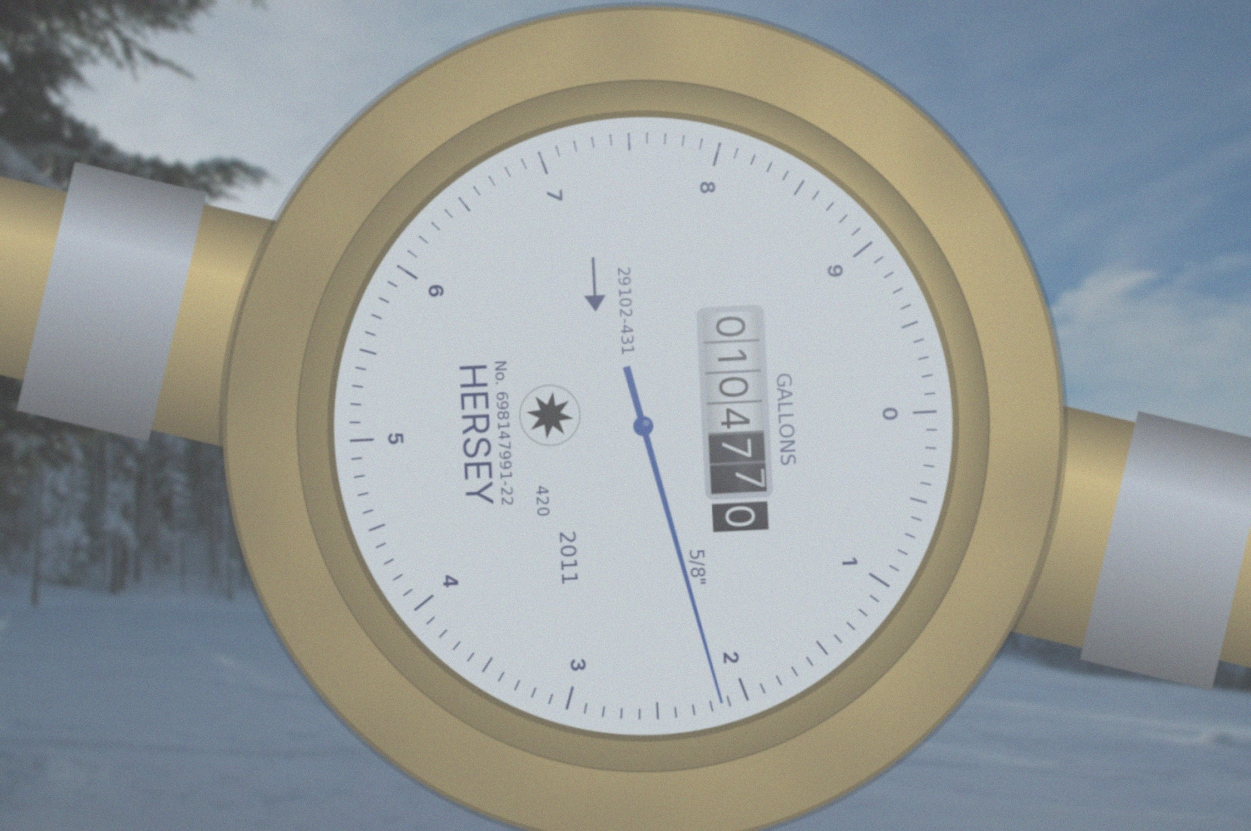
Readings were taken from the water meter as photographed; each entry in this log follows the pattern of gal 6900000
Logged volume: gal 104772.1
